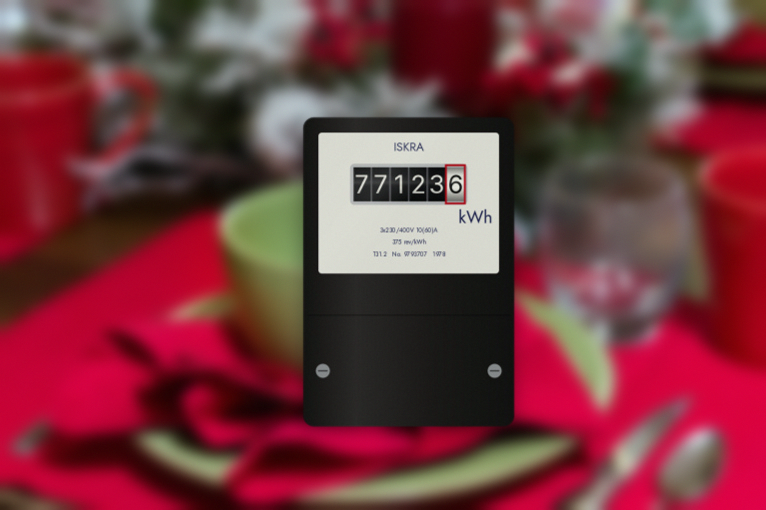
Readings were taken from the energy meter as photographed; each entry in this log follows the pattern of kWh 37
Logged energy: kWh 77123.6
